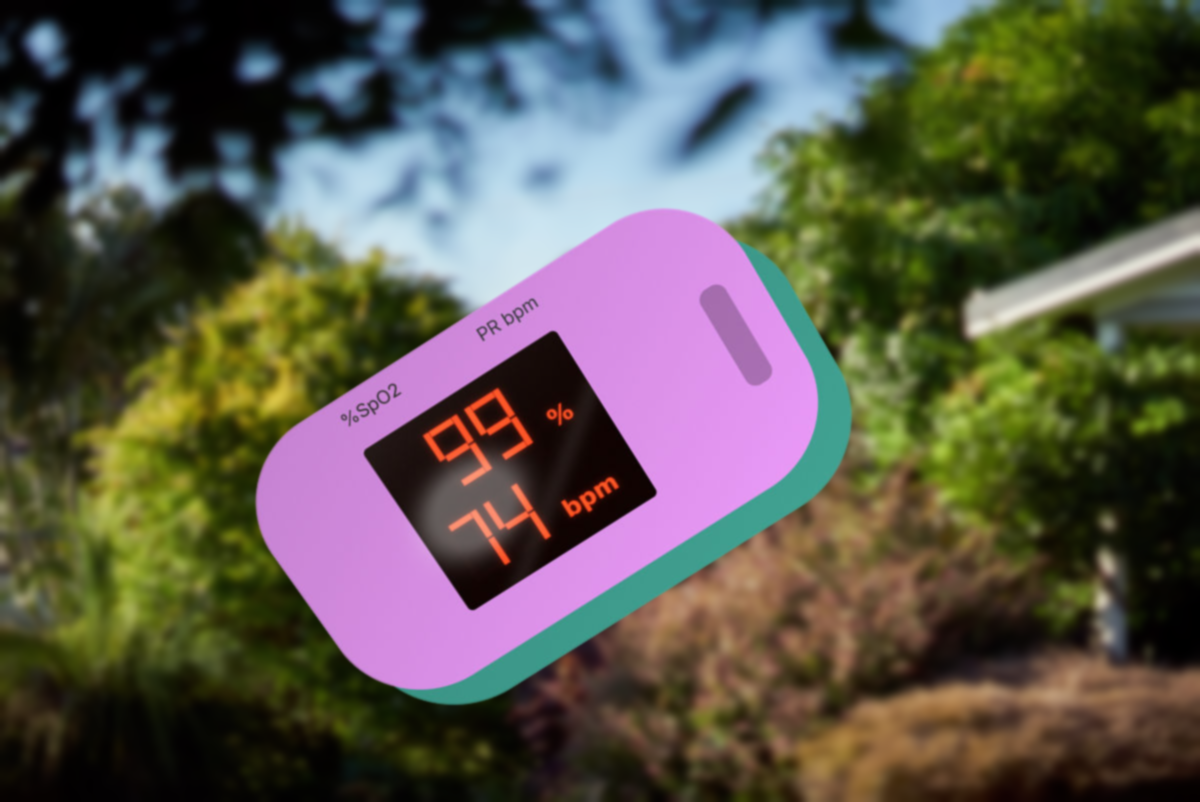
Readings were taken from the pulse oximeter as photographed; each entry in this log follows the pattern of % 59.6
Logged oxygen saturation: % 99
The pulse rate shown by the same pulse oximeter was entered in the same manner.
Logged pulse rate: bpm 74
